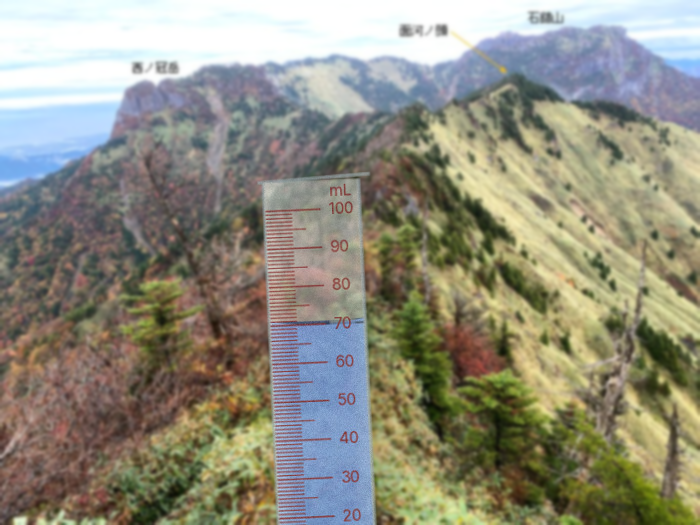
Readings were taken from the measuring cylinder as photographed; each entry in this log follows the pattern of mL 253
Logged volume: mL 70
